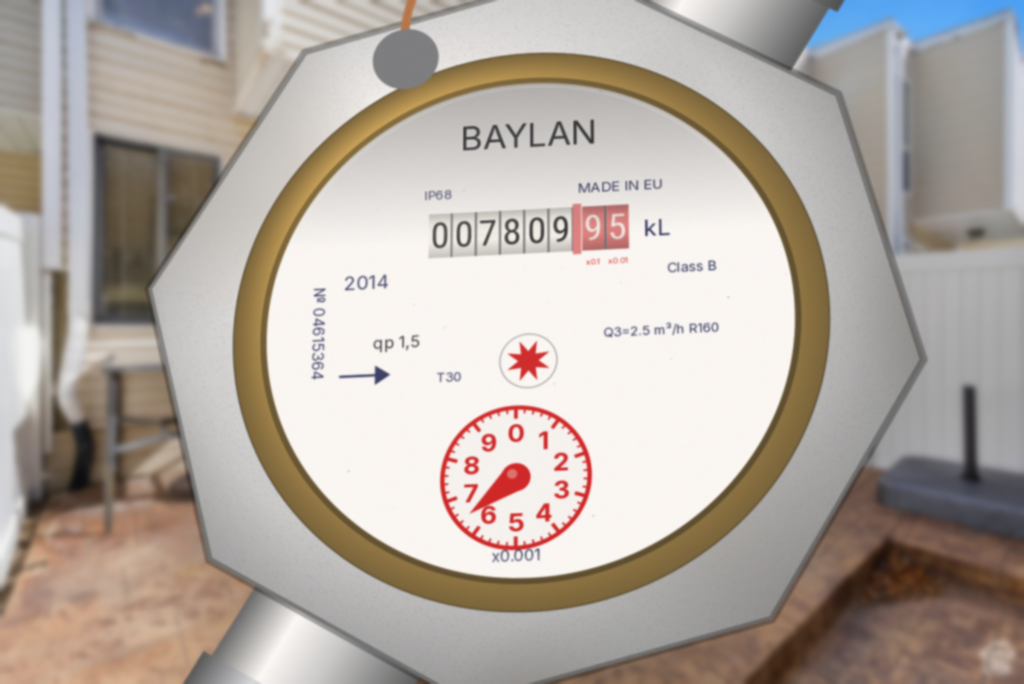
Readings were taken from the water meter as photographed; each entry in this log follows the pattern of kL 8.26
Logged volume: kL 7809.956
